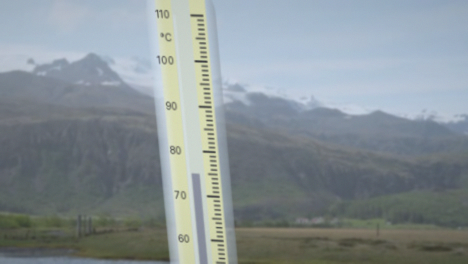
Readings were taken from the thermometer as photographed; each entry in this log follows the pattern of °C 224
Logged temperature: °C 75
